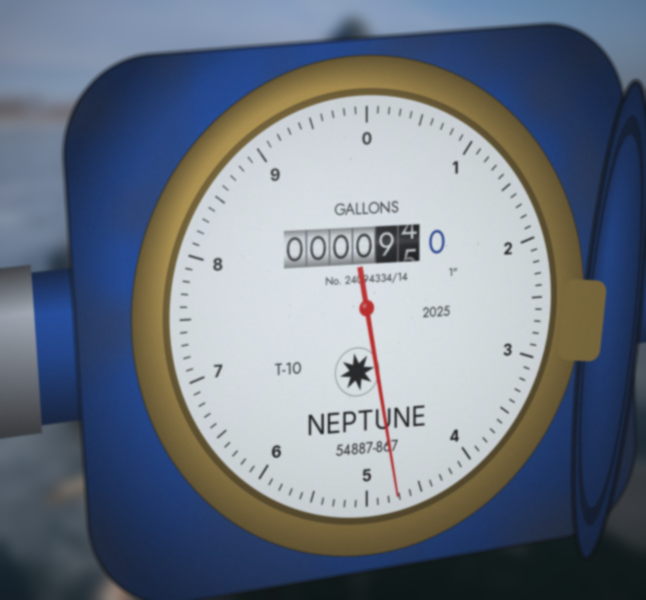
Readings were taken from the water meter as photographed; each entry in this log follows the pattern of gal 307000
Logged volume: gal 944.7
